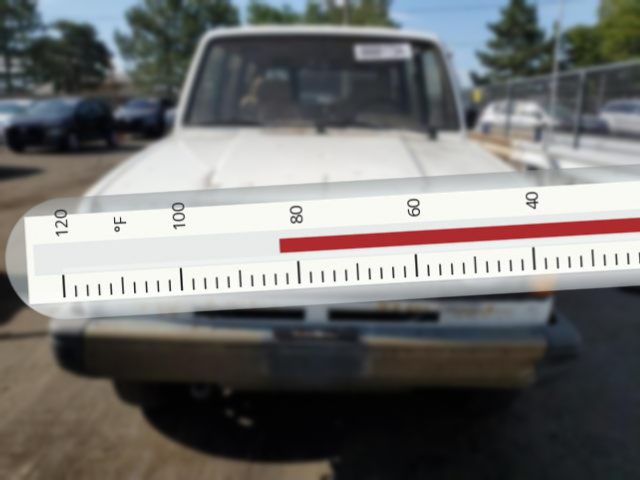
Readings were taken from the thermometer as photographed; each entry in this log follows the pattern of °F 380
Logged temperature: °F 83
